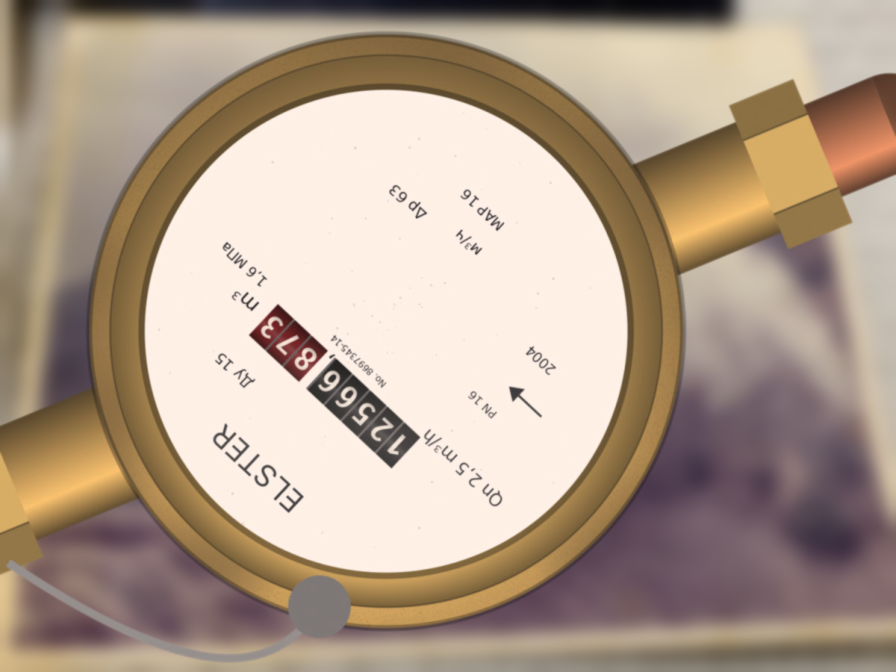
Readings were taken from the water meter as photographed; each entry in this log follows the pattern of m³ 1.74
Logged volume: m³ 12566.873
